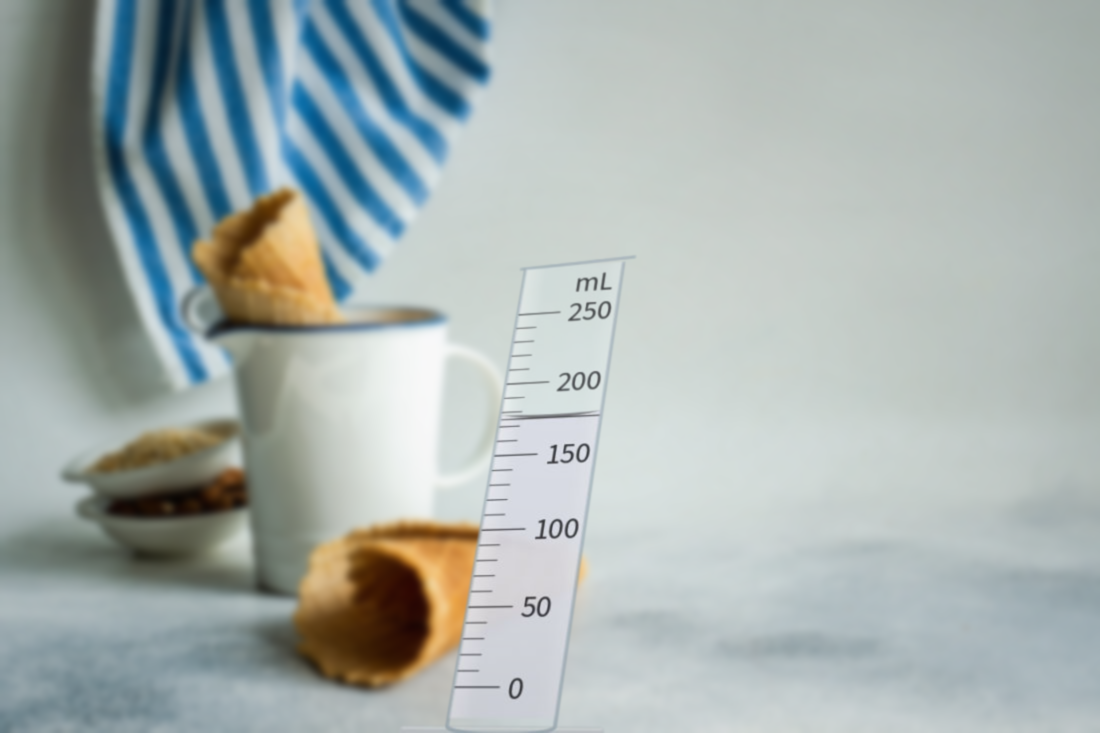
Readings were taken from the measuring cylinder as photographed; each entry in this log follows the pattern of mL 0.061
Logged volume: mL 175
